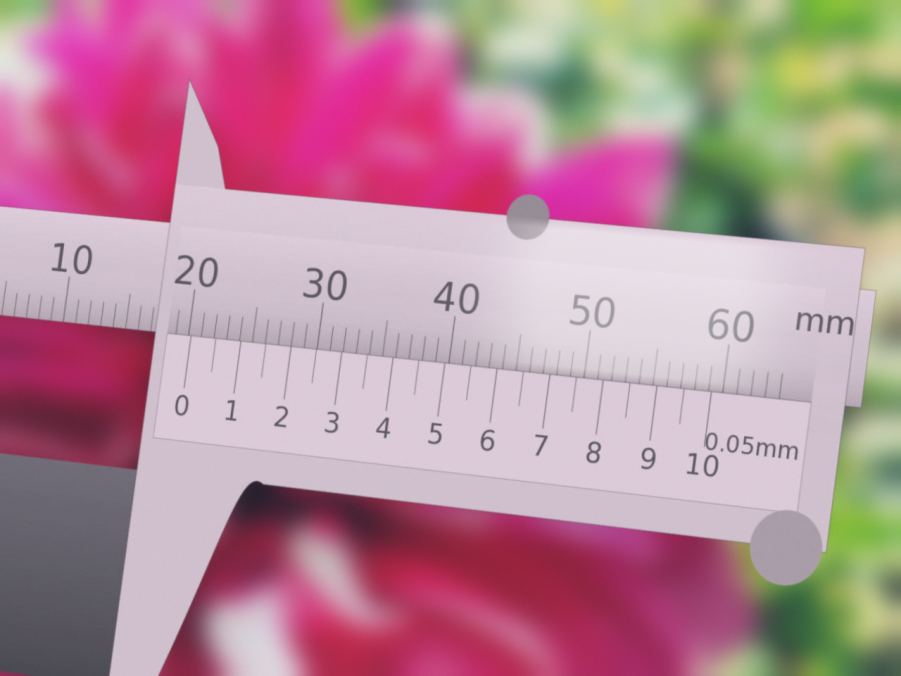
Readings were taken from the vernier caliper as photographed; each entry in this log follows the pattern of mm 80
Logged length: mm 20.2
